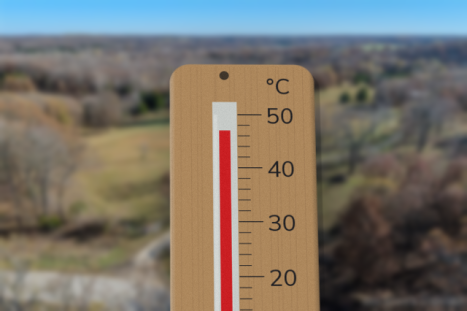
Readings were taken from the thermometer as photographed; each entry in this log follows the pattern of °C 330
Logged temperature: °C 47
